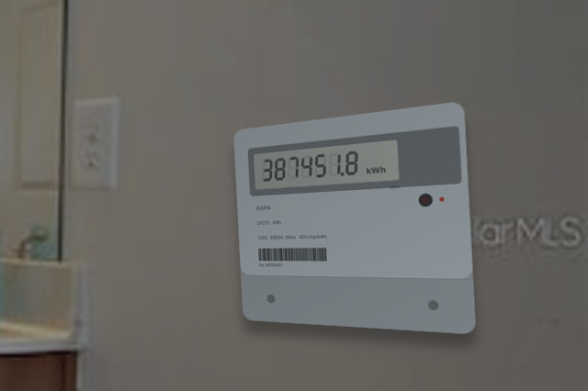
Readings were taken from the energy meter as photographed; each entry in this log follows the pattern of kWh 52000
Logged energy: kWh 387451.8
